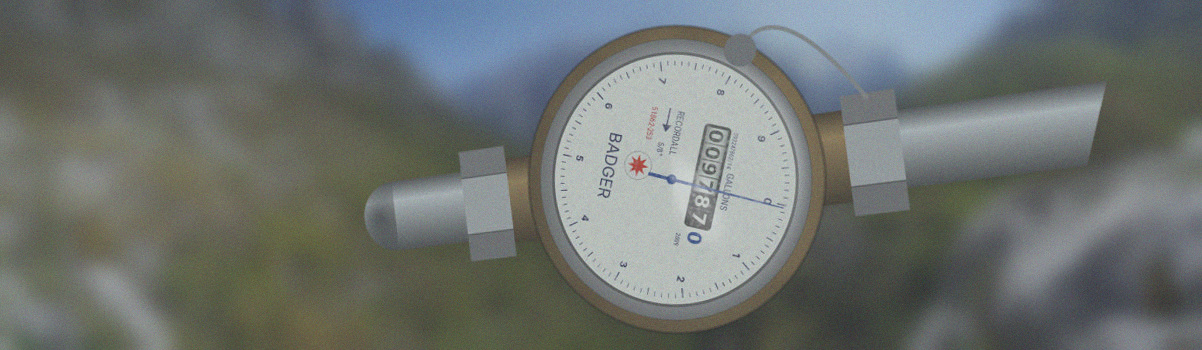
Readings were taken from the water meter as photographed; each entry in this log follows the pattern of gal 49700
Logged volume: gal 97870.0
